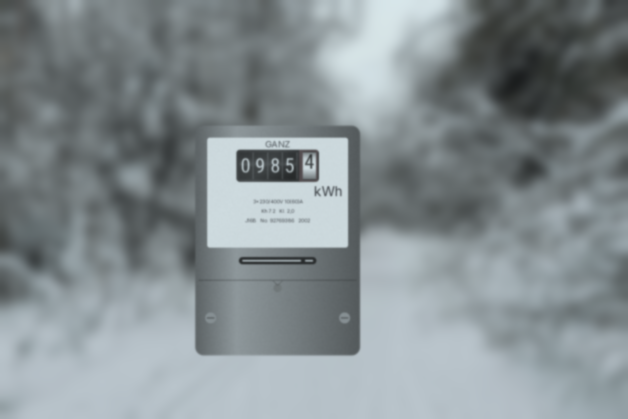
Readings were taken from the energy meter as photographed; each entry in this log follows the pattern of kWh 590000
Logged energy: kWh 985.4
